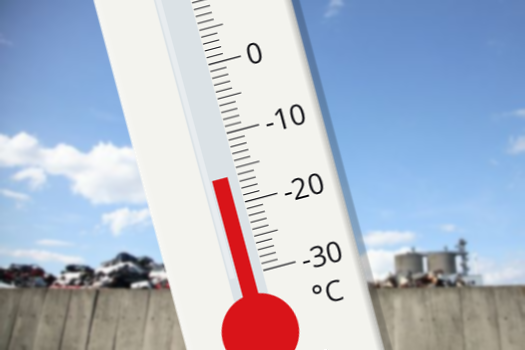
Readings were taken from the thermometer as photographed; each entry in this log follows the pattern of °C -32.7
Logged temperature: °C -16
